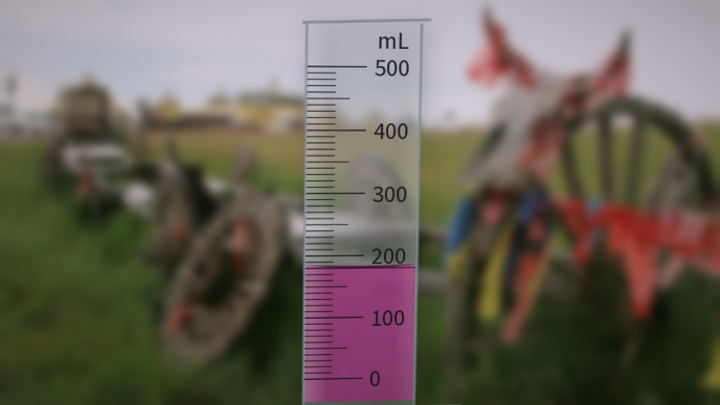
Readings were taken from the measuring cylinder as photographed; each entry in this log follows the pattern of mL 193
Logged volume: mL 180
